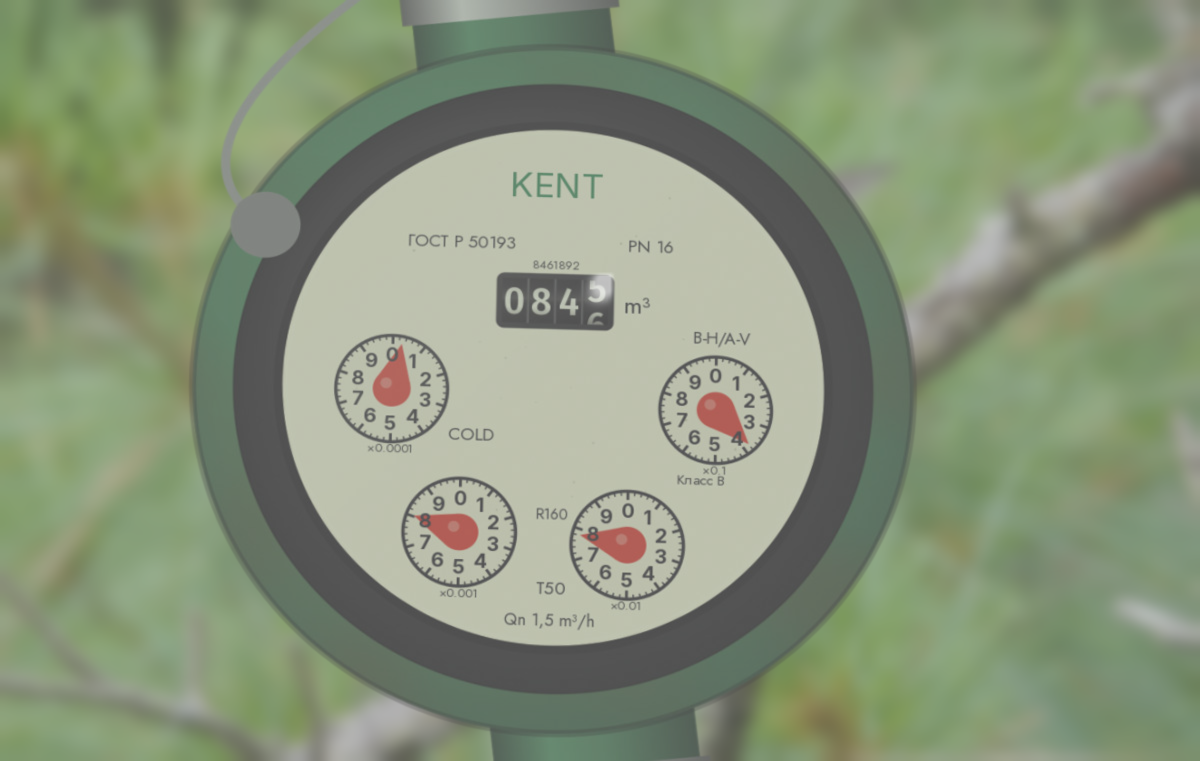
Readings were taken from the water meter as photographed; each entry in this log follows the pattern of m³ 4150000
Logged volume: m³ 845.3780
